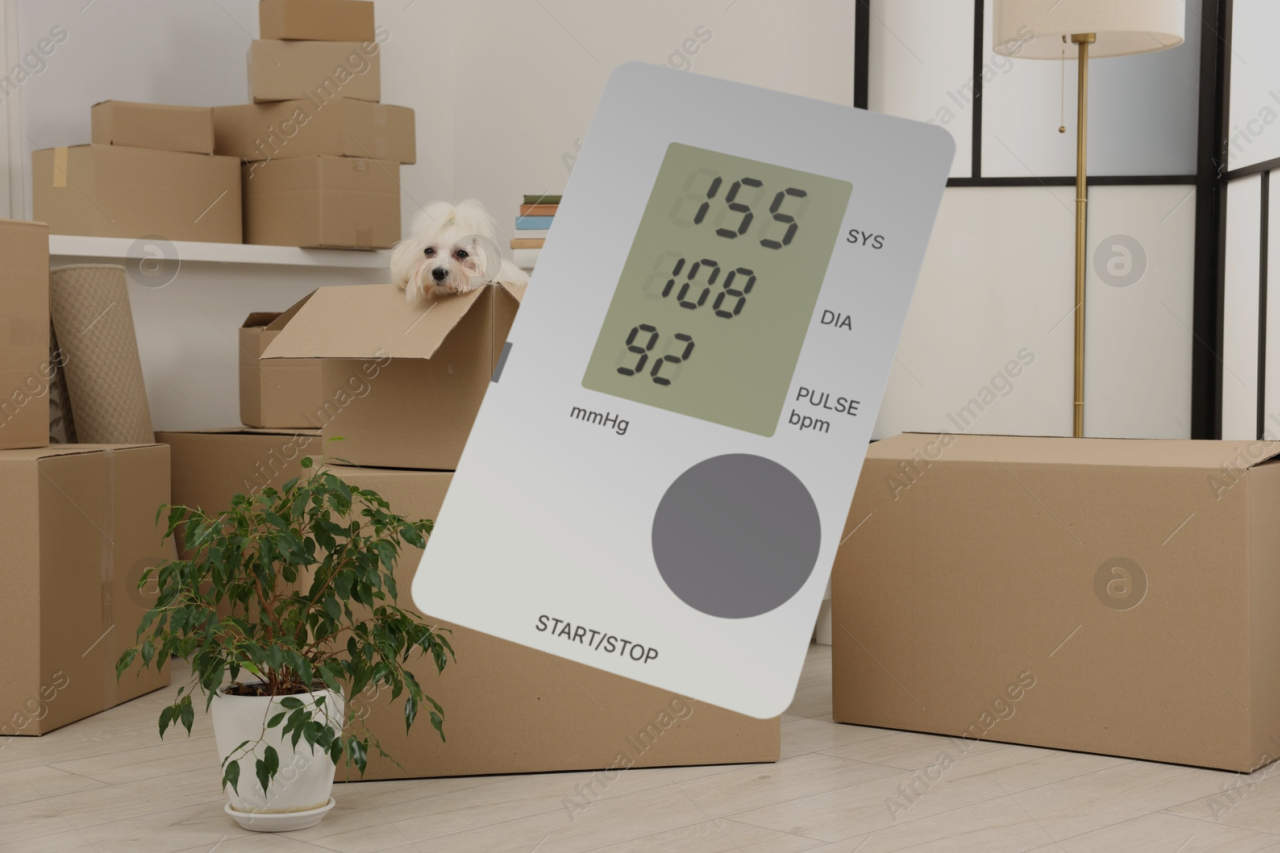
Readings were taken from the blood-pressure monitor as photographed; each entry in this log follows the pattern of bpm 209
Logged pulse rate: bpm 92
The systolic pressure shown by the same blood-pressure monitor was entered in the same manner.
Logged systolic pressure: mmHg 155
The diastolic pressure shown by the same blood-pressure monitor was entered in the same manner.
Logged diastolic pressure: mmHg 108
